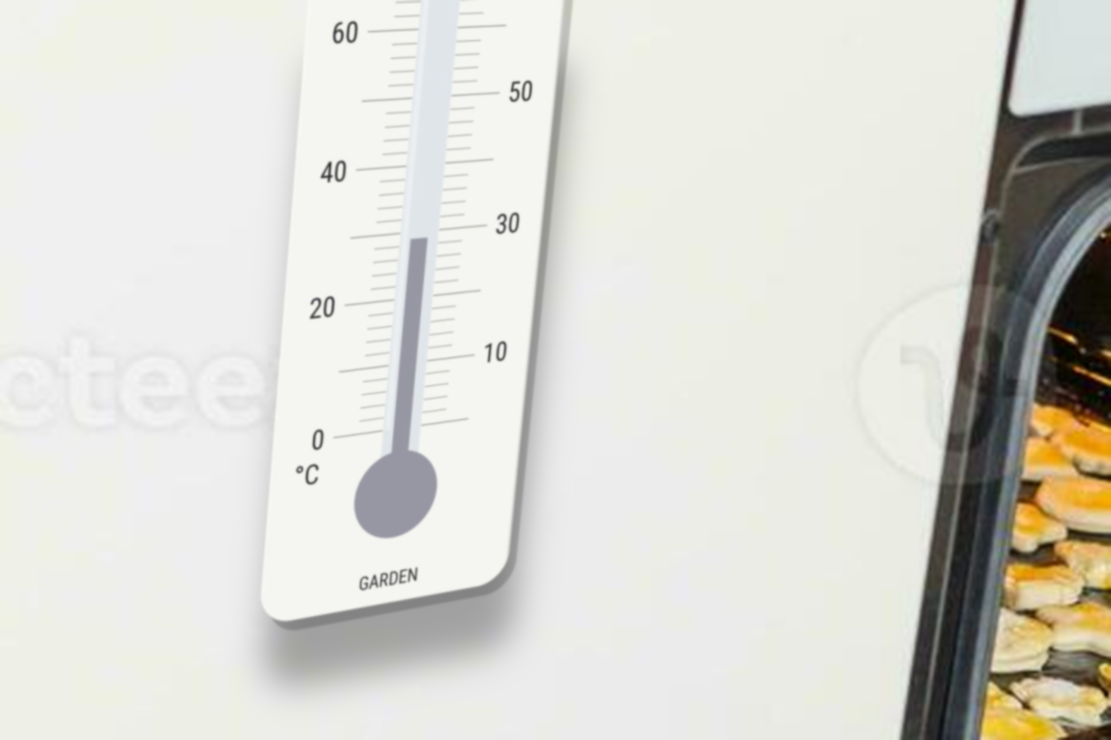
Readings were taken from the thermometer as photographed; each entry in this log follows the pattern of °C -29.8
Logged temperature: °C 29
